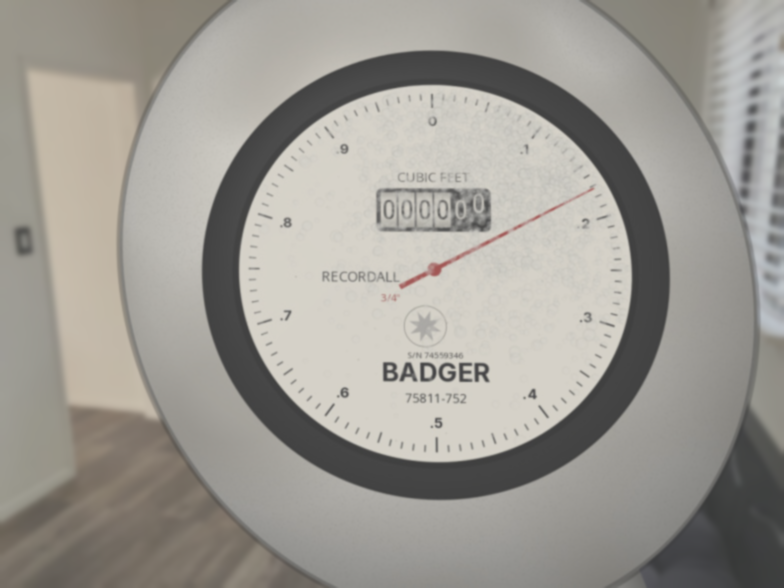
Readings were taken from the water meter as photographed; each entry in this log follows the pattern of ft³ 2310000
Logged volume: ft³ 0.17
